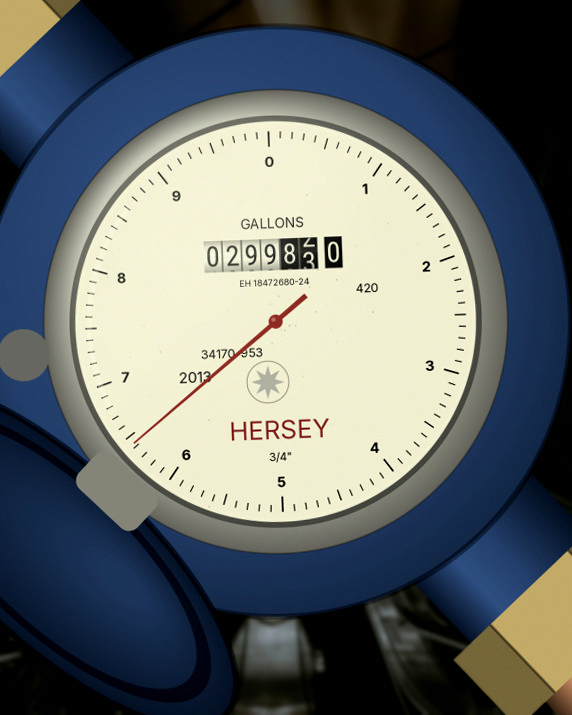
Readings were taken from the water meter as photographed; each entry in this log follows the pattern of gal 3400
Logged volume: gal 299826.4
